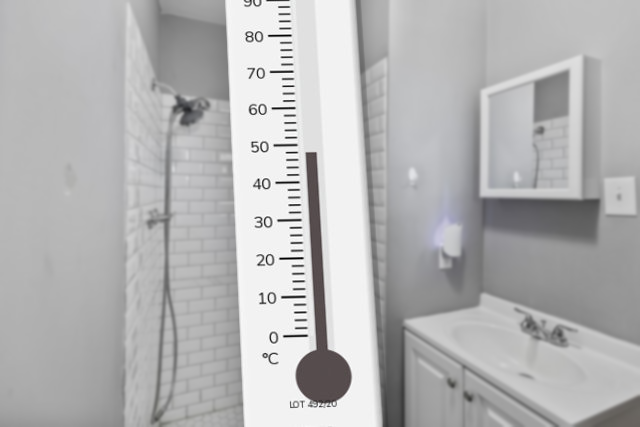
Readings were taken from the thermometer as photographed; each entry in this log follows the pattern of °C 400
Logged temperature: °C 48
